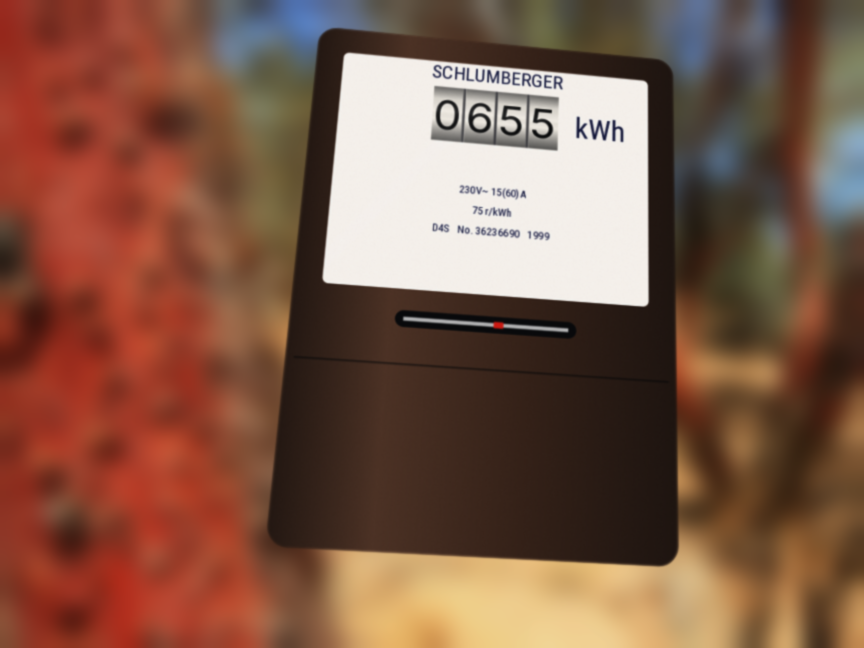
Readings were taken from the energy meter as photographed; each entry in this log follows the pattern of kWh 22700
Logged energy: kWh 655
